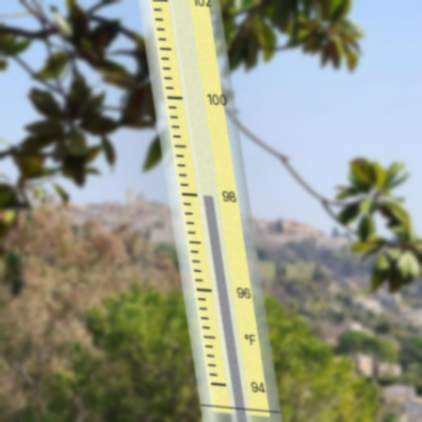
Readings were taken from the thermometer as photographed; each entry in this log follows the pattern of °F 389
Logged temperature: °F 98
